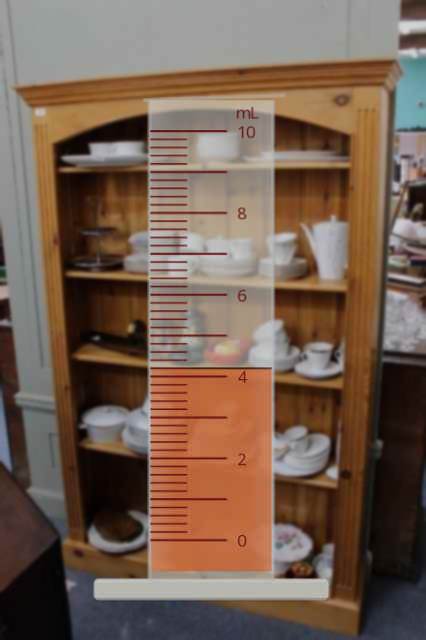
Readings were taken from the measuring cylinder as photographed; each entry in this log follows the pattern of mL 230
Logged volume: mL 4.2
